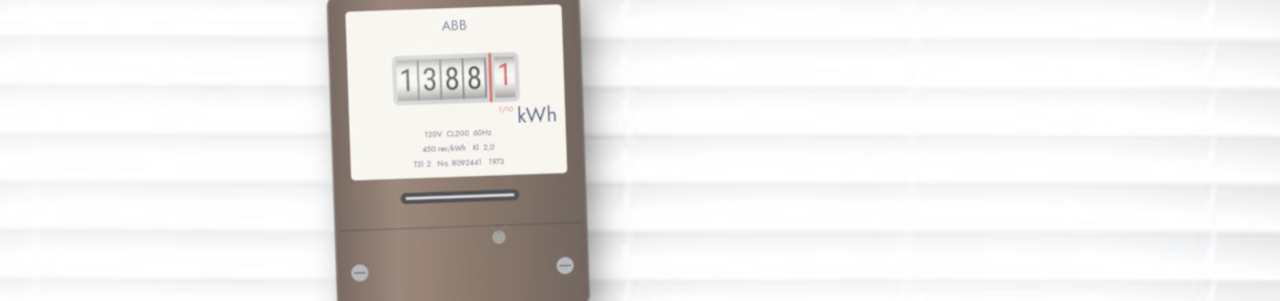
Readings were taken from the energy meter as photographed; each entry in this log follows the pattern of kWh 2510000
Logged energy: kWh 1388.1
